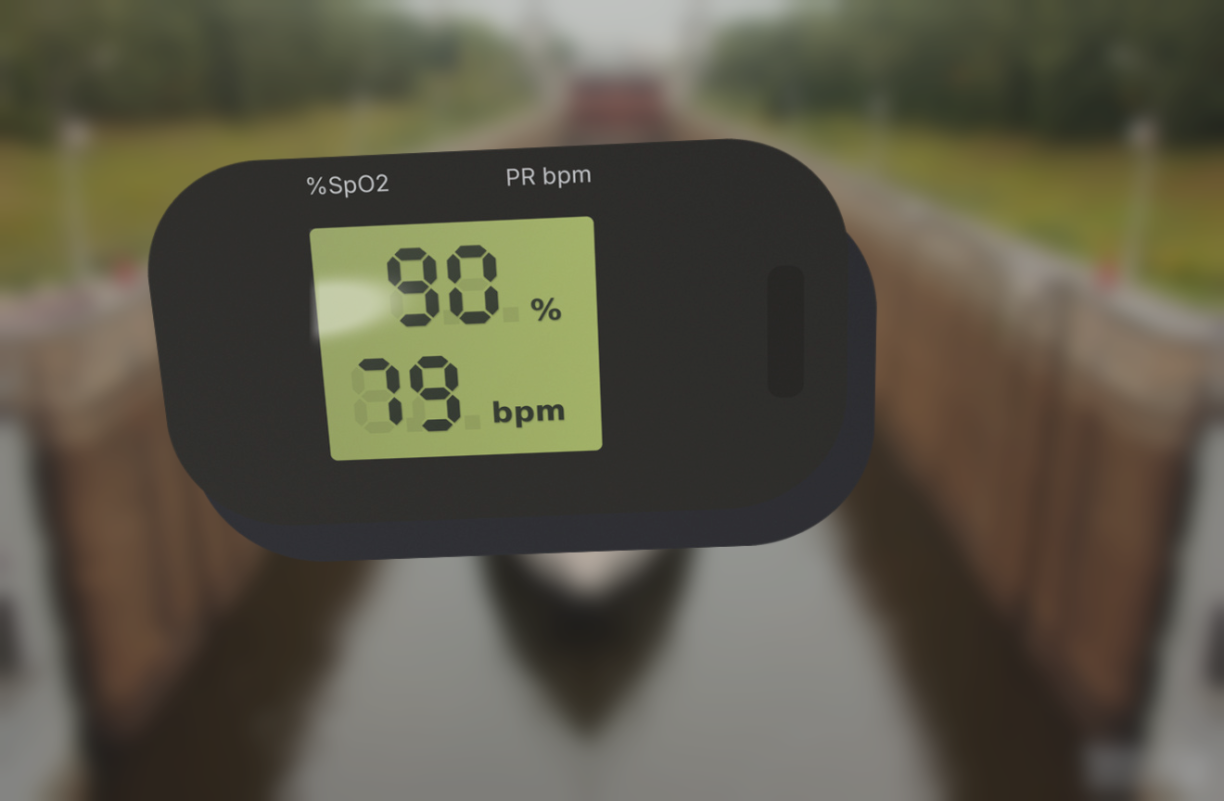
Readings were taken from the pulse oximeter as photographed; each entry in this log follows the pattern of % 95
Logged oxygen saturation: % 90
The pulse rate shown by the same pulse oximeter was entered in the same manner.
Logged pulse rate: bpm 79
